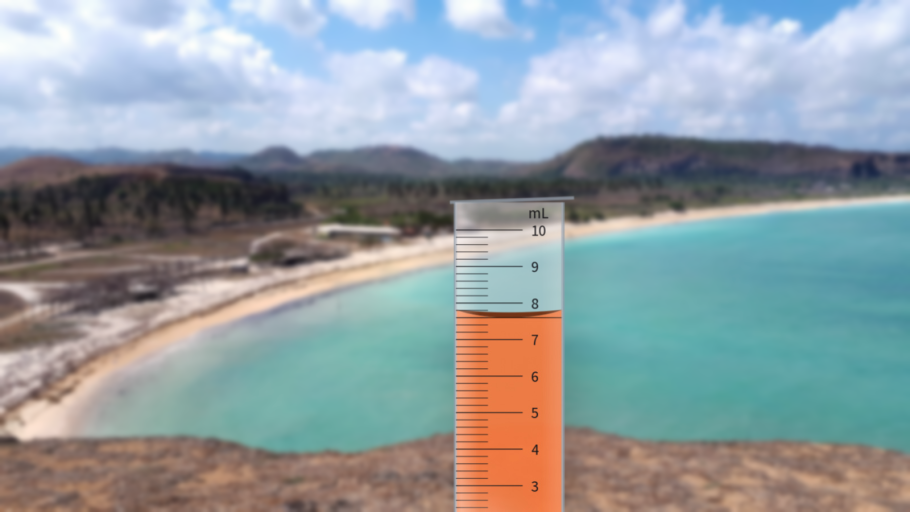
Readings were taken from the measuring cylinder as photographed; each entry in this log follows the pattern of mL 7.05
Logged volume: mL 7.6
